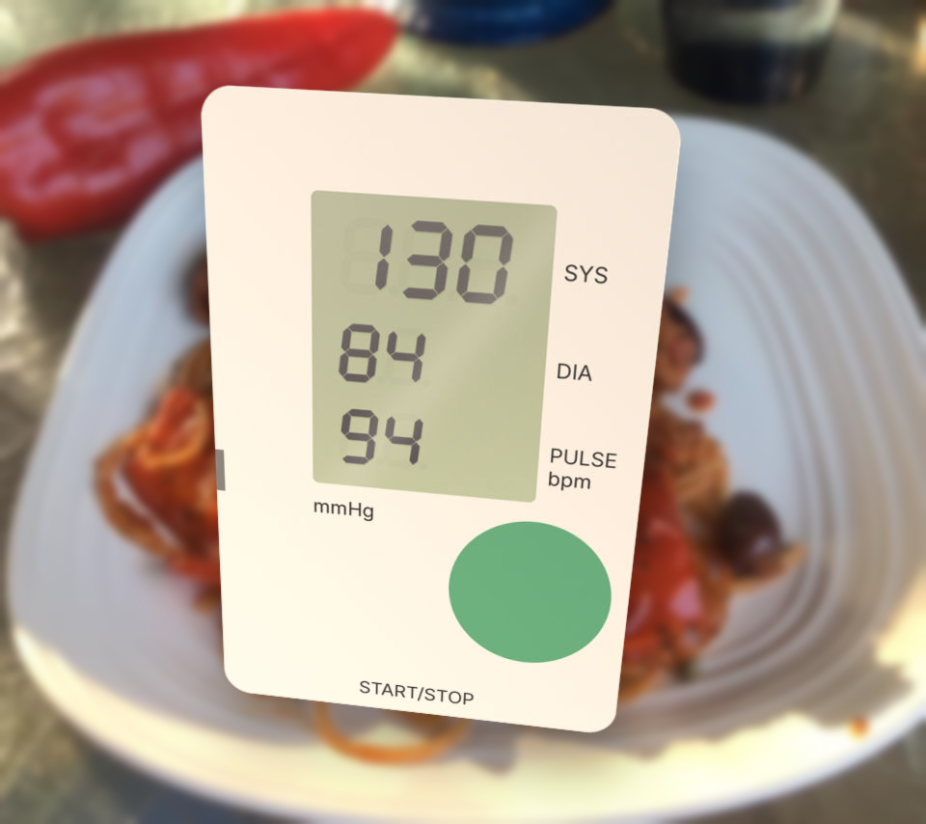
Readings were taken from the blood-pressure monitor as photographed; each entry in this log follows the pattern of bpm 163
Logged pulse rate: bpm 94
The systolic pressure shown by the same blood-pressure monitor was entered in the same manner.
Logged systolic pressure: mmHg 130
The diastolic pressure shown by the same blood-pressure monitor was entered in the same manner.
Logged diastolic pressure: mmHg 84
